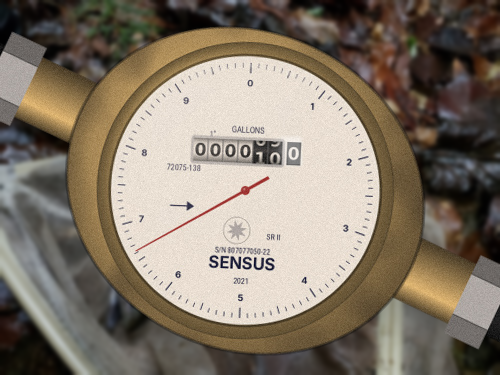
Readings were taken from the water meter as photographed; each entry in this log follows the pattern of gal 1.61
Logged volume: gal 96.6
